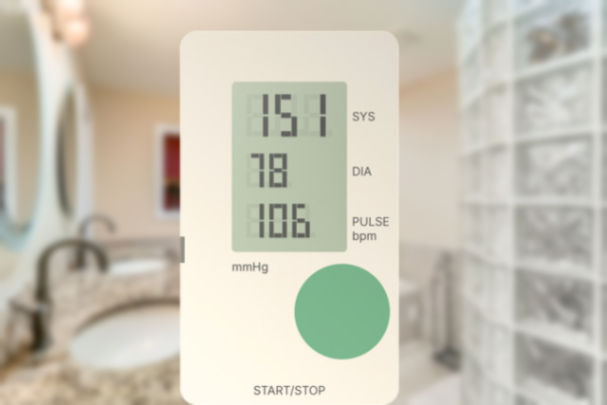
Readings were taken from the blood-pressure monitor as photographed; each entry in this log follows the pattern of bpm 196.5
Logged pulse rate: bpm 106
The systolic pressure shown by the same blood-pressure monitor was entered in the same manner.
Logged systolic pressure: mmHg 151
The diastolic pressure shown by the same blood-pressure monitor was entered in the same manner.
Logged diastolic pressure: mmHg 78
